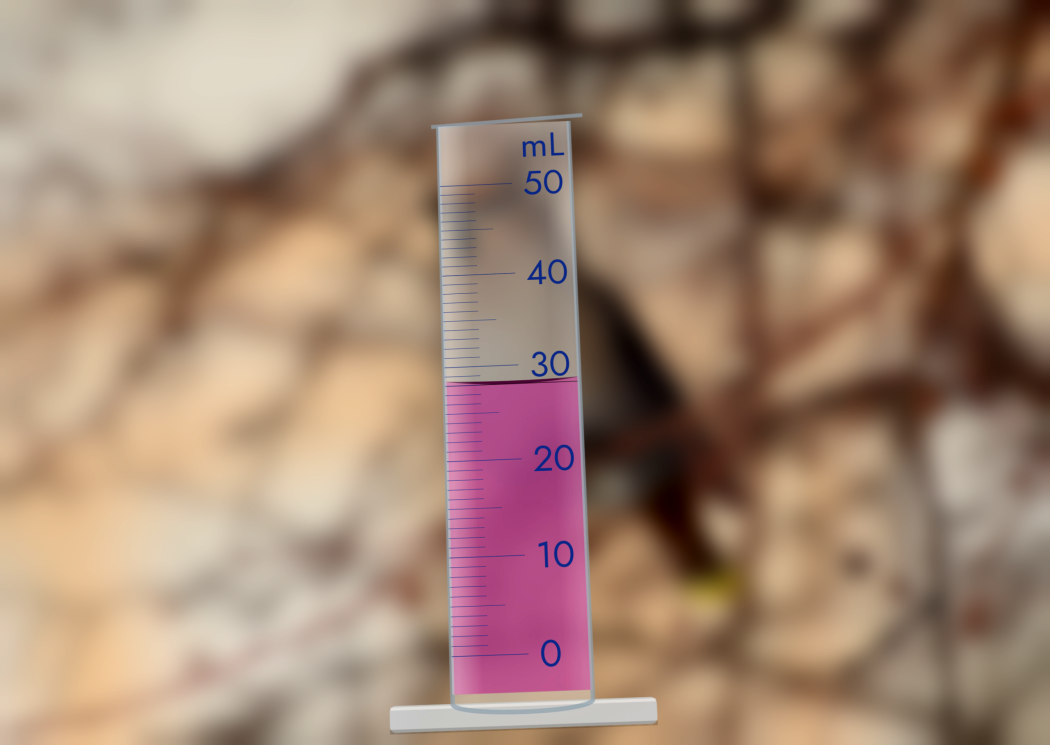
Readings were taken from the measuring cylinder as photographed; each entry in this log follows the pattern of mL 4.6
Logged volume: mL 28
